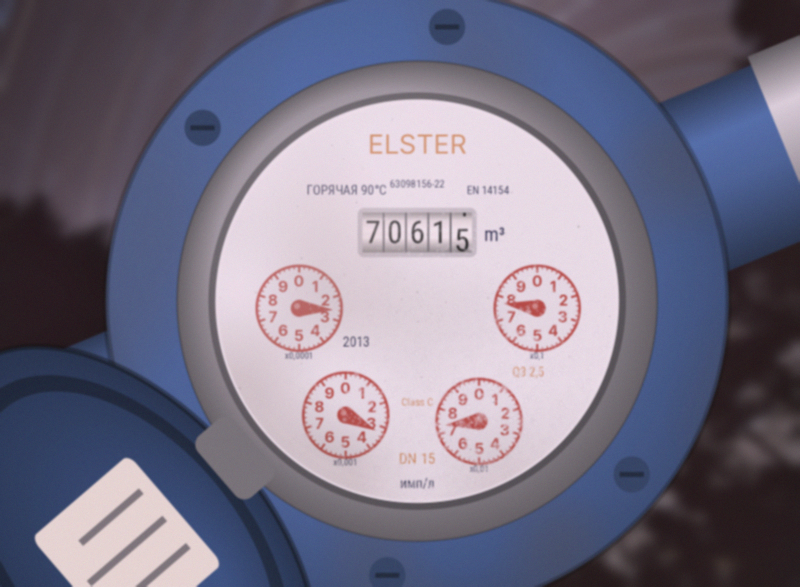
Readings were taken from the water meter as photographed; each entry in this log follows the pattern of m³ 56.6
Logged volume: m³ 70614.7732
